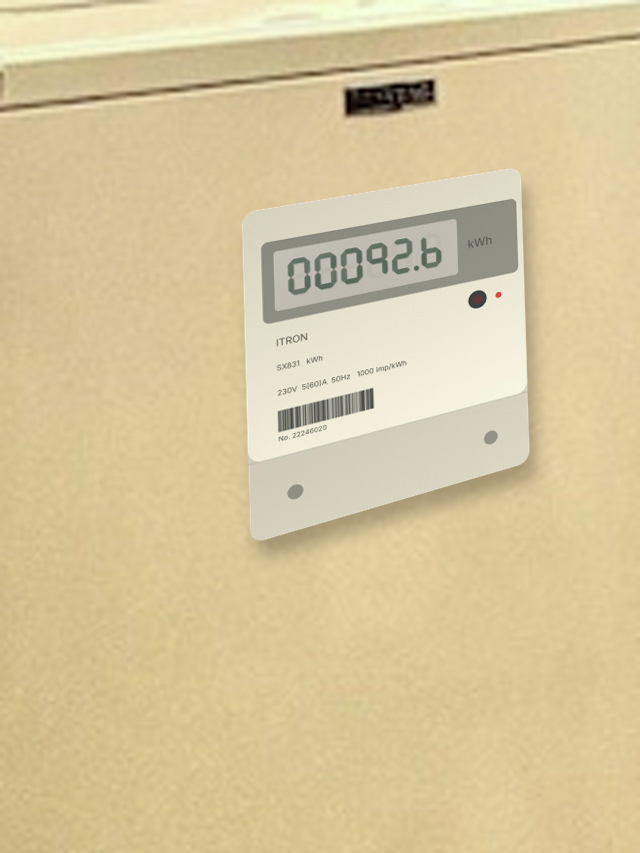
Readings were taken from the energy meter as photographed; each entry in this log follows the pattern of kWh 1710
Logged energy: kWh 92.6
